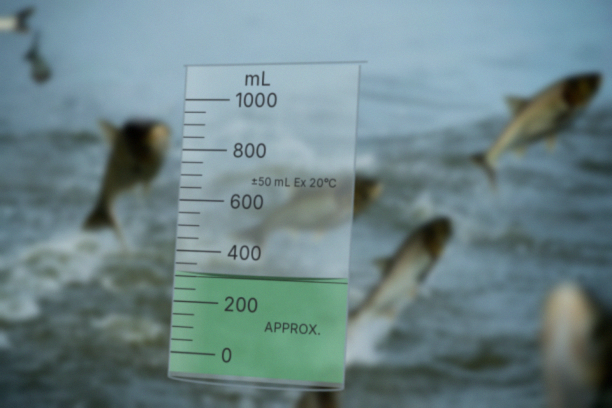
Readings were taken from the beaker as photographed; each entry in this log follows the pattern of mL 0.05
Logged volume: mL 300
